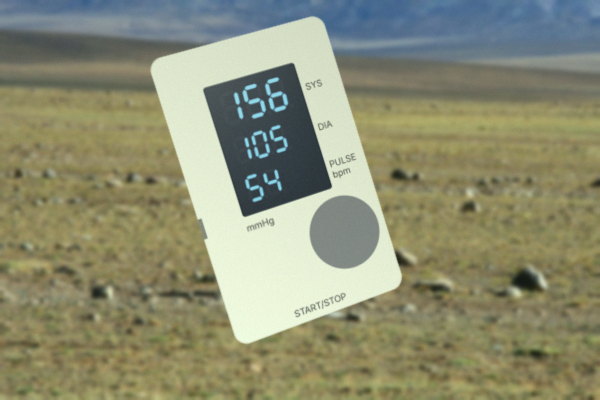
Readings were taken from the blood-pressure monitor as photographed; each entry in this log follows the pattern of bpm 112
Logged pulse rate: bpm 54
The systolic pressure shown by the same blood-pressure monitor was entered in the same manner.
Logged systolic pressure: mmHg 156
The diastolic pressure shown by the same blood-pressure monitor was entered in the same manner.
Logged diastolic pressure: mmHg 105
